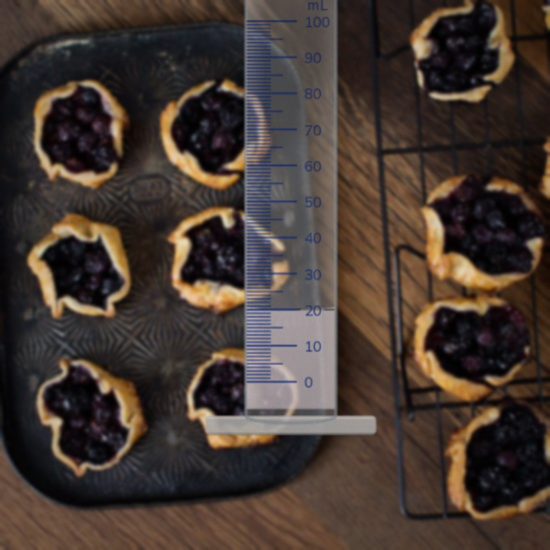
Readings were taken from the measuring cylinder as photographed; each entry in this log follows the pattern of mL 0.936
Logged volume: mL 20
